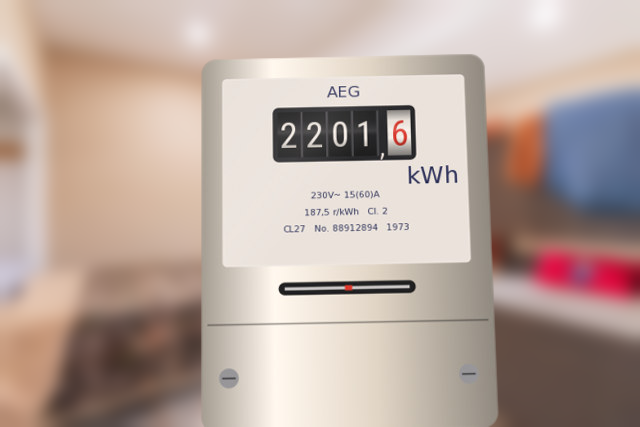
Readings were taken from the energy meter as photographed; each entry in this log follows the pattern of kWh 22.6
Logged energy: kWh 2201.6
